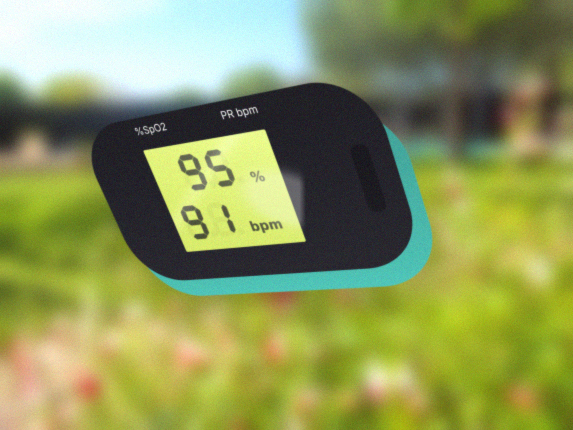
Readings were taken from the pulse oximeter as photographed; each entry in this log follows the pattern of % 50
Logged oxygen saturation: % 95
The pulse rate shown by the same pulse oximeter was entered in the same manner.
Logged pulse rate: bpm 91
